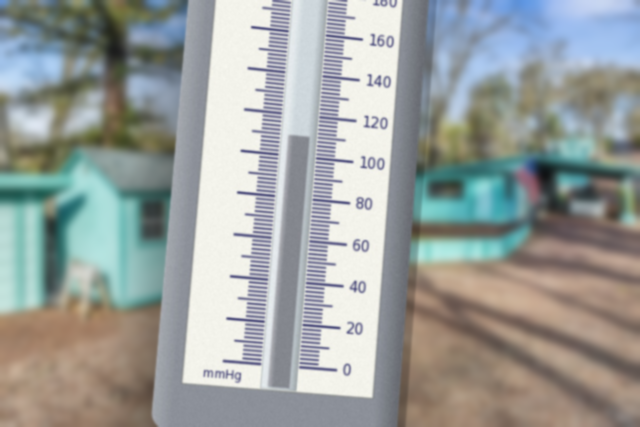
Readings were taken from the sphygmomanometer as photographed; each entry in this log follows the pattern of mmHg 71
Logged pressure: mmHg 110
